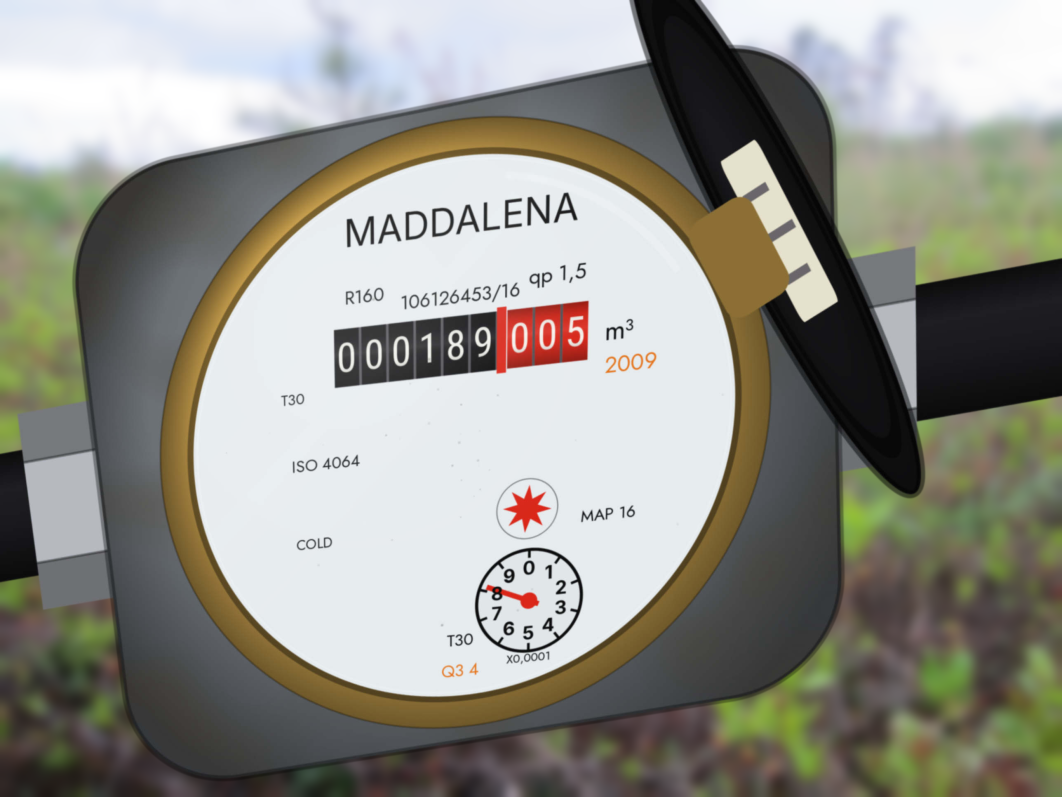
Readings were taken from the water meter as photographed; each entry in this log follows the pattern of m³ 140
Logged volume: m³ 189.0058
